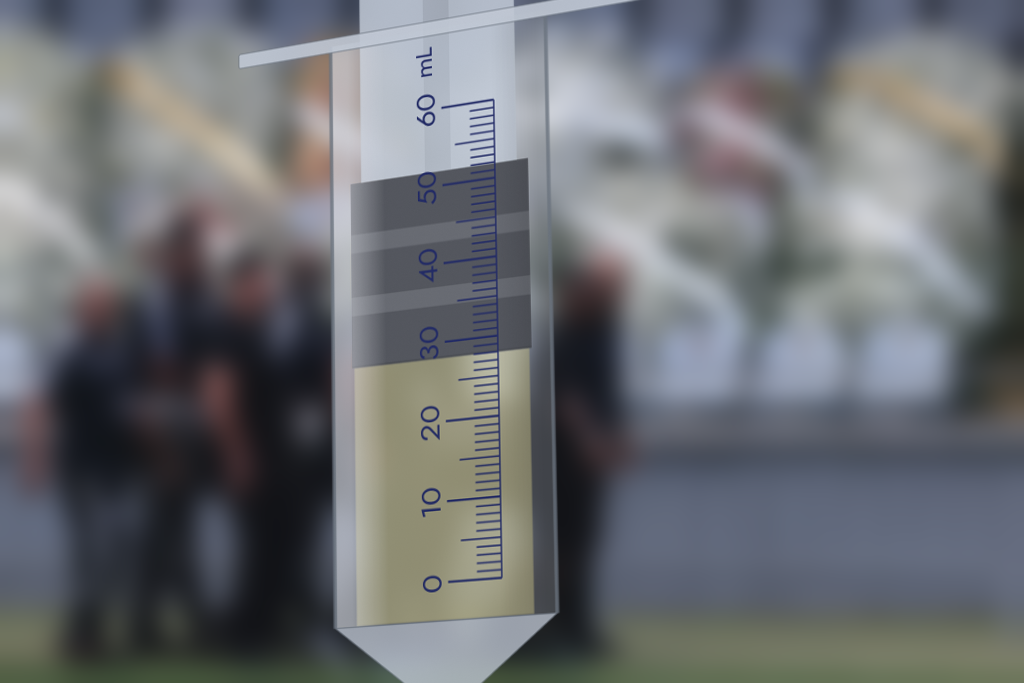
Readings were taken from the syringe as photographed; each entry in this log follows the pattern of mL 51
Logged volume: mL 28
